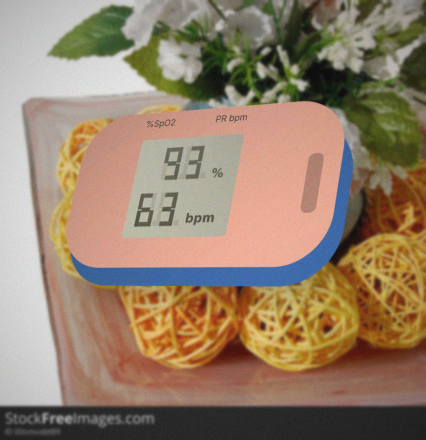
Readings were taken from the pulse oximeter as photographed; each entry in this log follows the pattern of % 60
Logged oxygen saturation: % 93
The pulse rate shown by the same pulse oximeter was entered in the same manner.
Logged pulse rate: bpm 63
